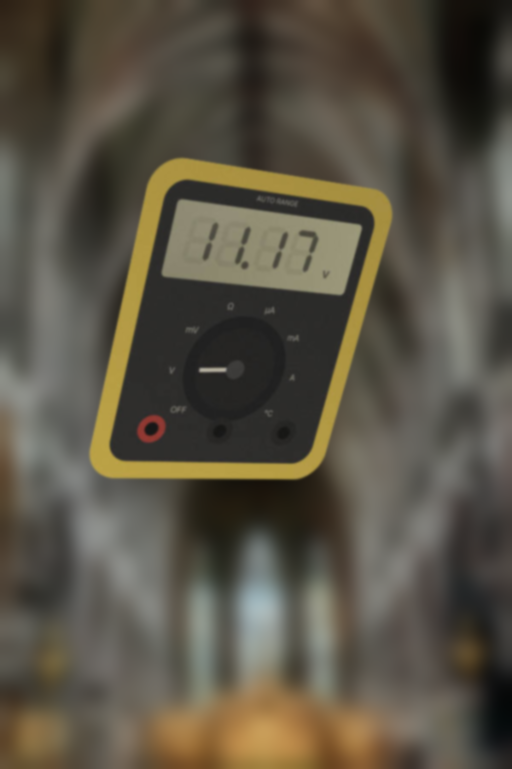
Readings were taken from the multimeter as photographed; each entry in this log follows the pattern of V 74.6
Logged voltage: V 11.17
